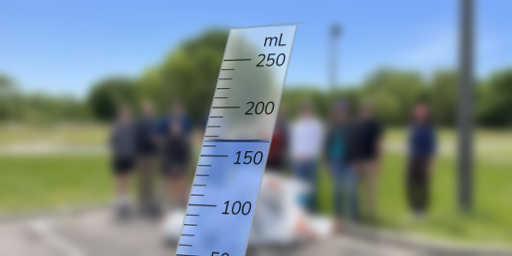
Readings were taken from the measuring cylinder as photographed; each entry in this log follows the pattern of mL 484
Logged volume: mL 165
